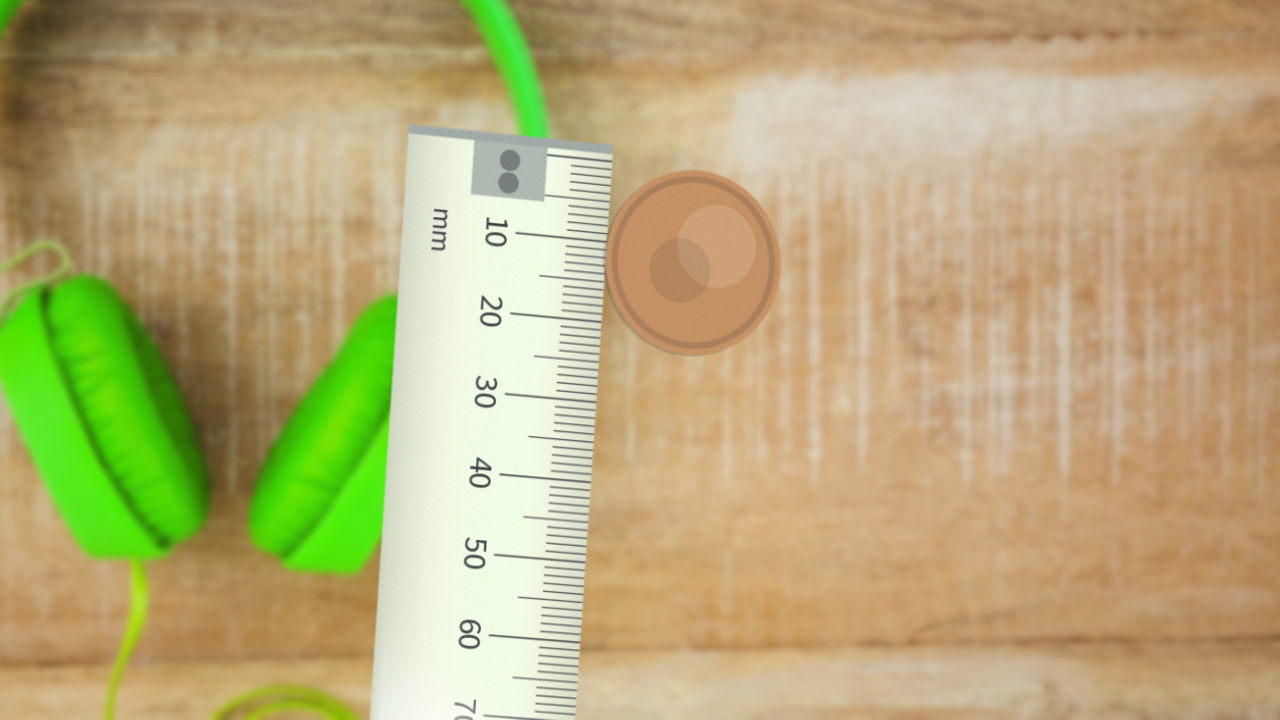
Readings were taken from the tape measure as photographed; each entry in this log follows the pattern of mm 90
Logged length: mm 23
